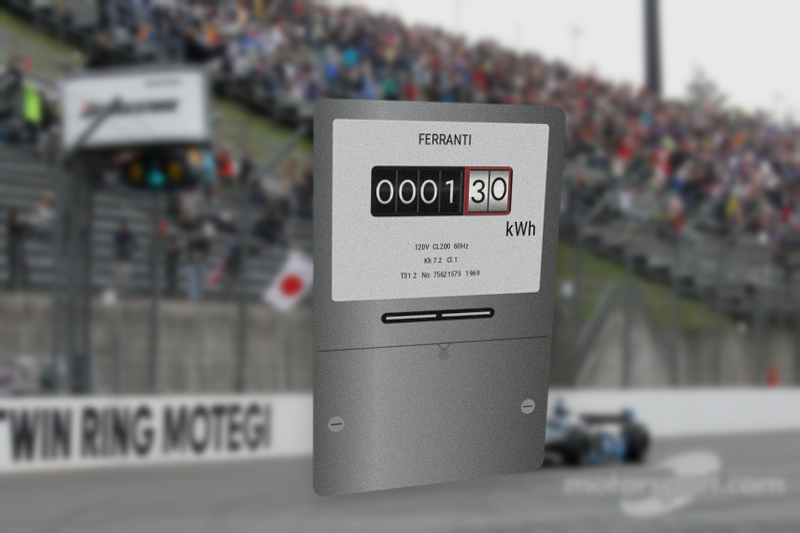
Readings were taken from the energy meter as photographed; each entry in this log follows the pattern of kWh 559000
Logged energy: kWh 1.30
